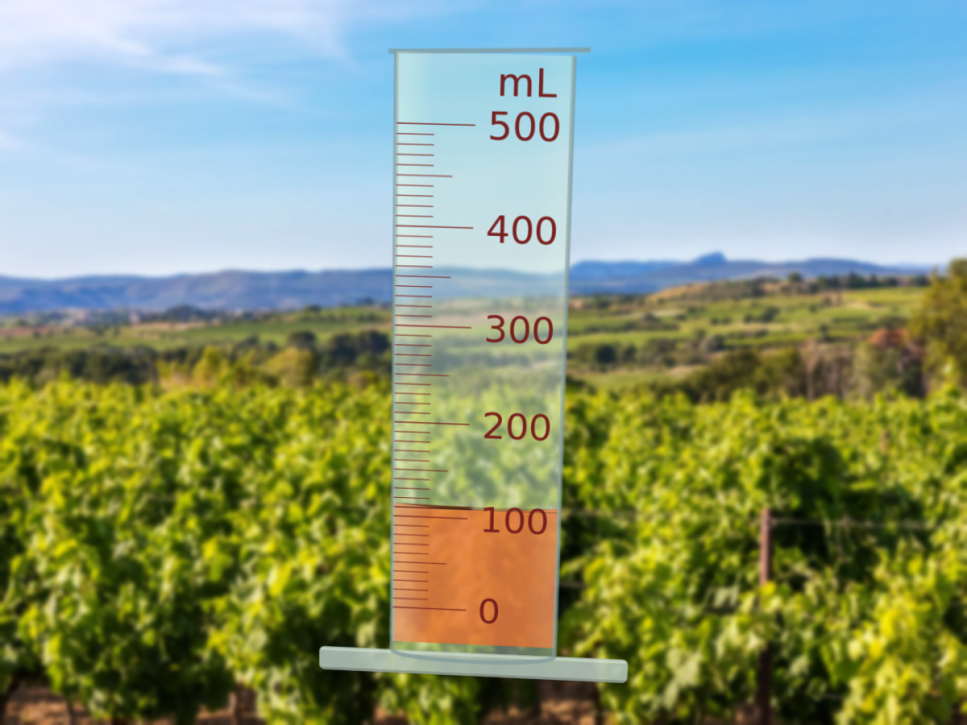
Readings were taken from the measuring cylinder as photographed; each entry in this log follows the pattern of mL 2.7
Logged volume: mL 110
